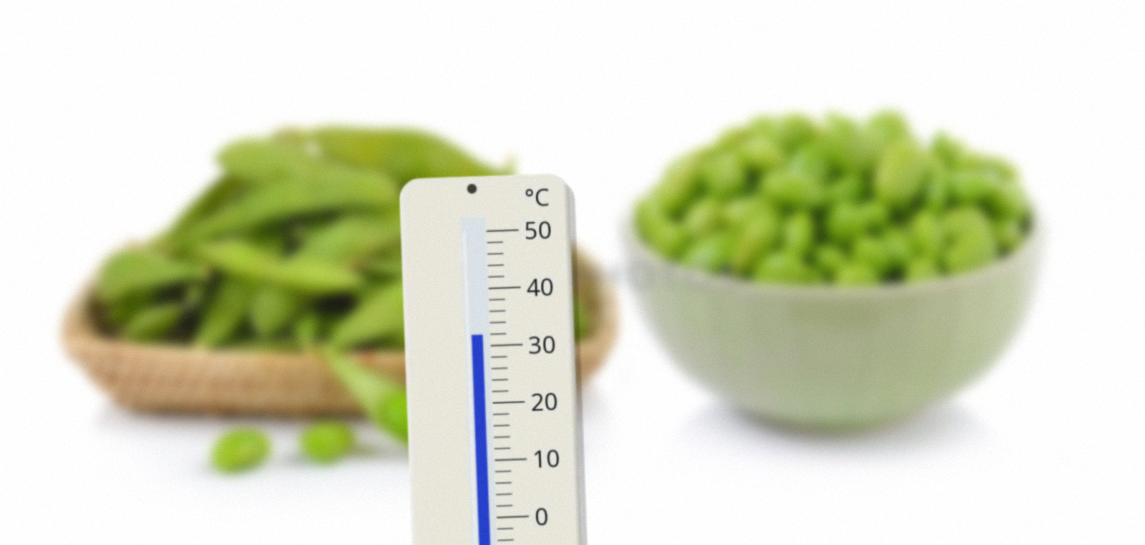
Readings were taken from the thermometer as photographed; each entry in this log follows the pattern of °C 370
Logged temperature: °C 32
